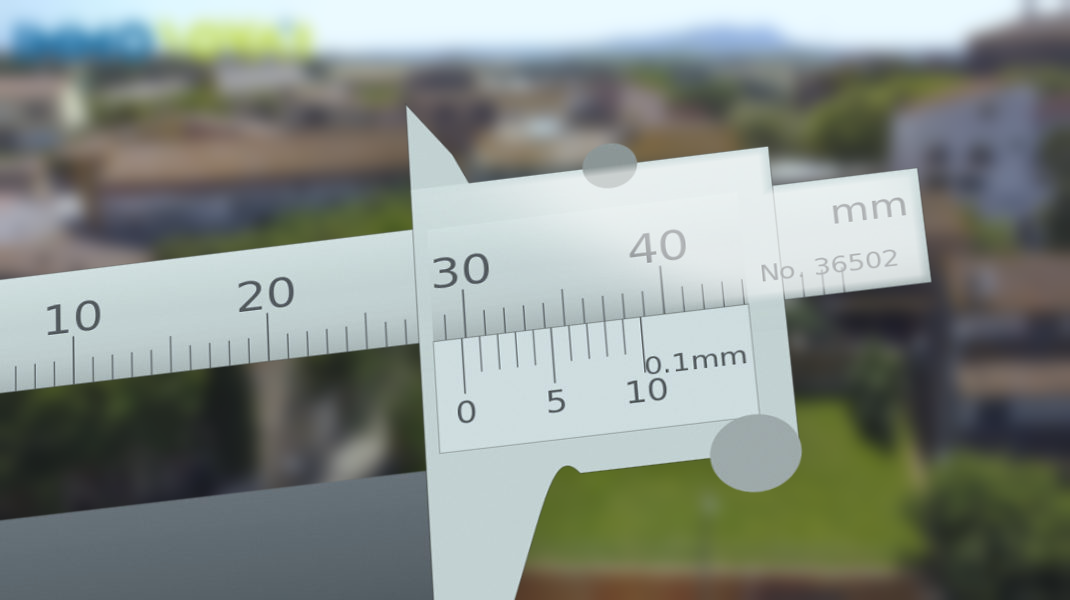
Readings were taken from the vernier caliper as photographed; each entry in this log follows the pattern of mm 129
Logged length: mm 29.8
